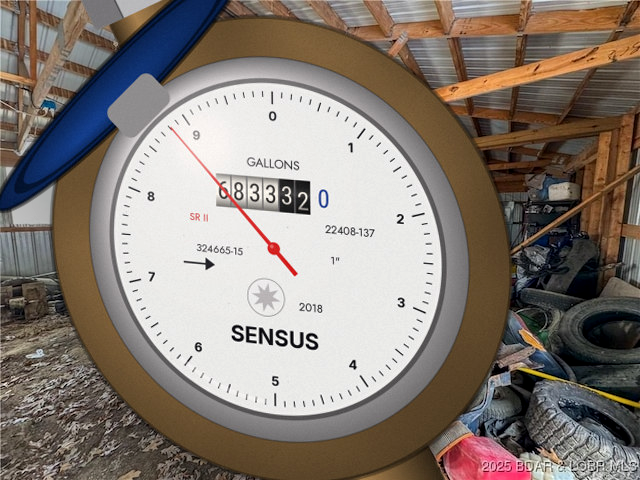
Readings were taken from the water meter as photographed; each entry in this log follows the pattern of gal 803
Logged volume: gal 6833318.8
